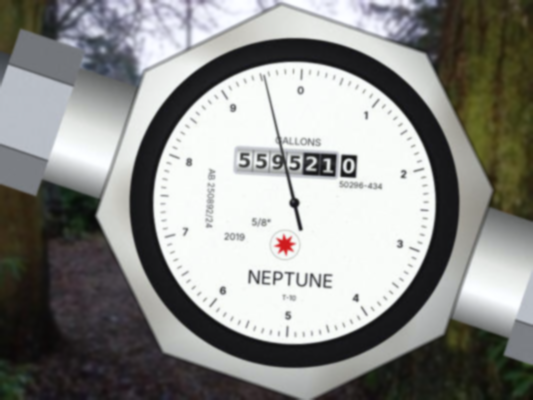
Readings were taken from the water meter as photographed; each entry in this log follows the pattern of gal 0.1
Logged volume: gal 5595209.5
